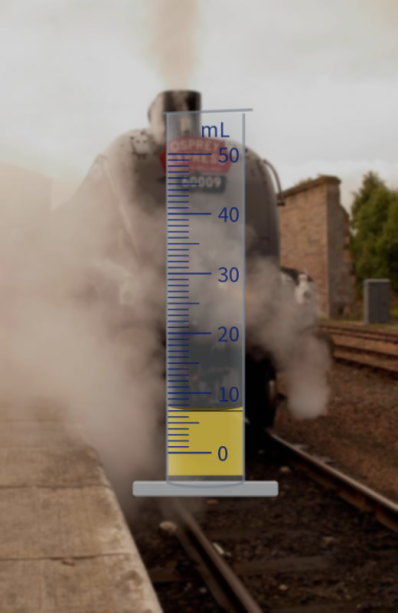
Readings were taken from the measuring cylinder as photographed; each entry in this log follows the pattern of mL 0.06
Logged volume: mL 7
